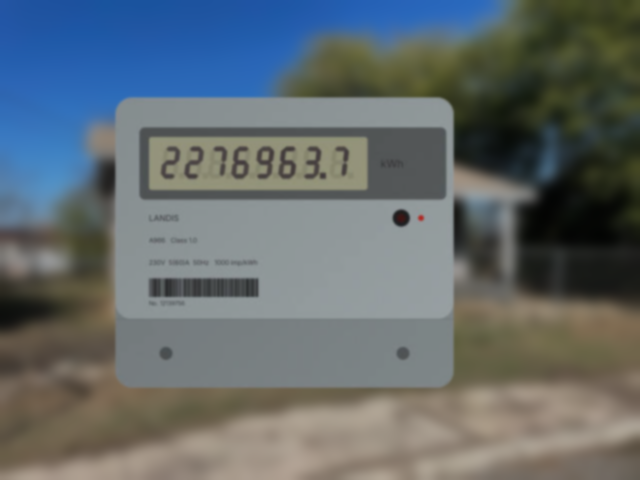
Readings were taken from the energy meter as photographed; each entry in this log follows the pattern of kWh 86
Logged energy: kWh 2276963.7
